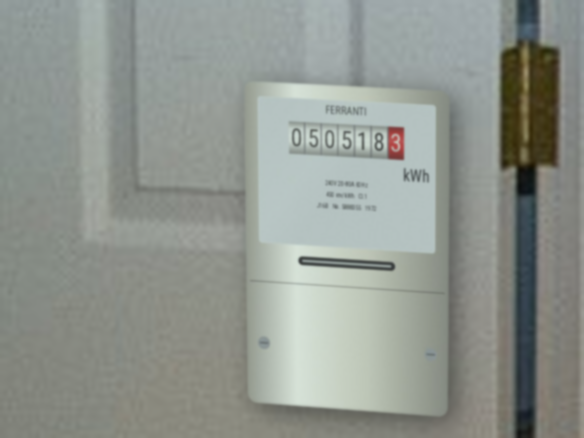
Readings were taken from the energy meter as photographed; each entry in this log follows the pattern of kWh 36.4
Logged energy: kWh 50518.3
